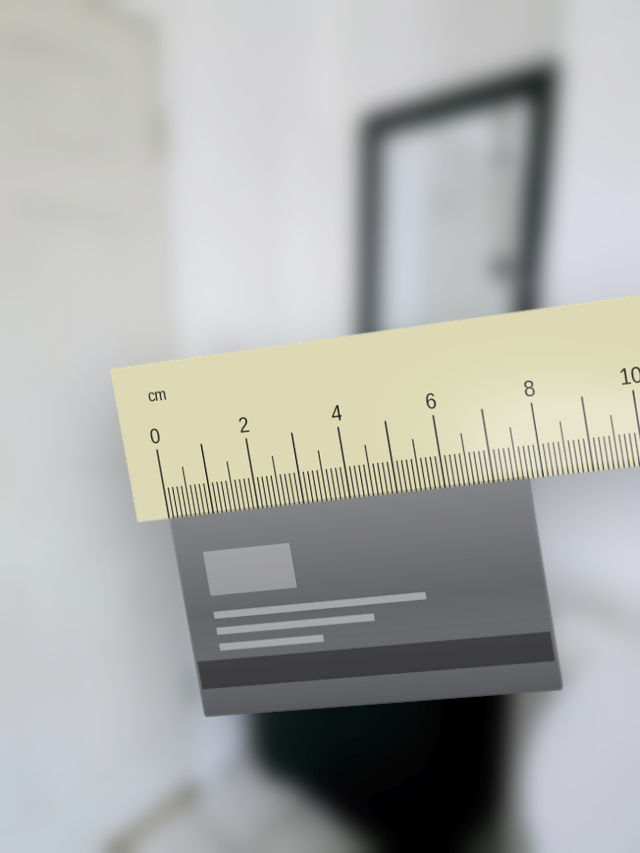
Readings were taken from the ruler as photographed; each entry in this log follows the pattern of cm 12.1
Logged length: cm 7.7
